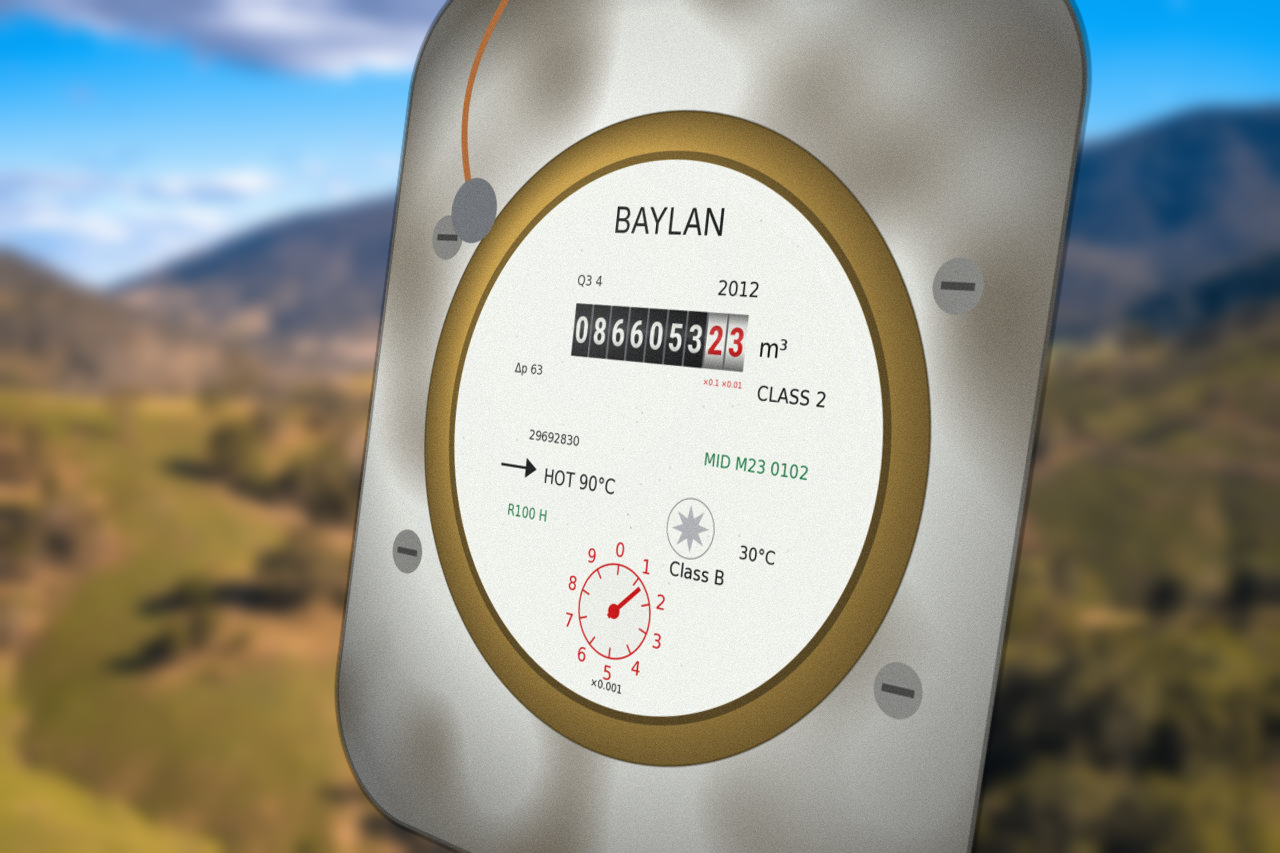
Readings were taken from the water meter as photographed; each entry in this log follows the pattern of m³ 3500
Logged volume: m³ 866053.231
